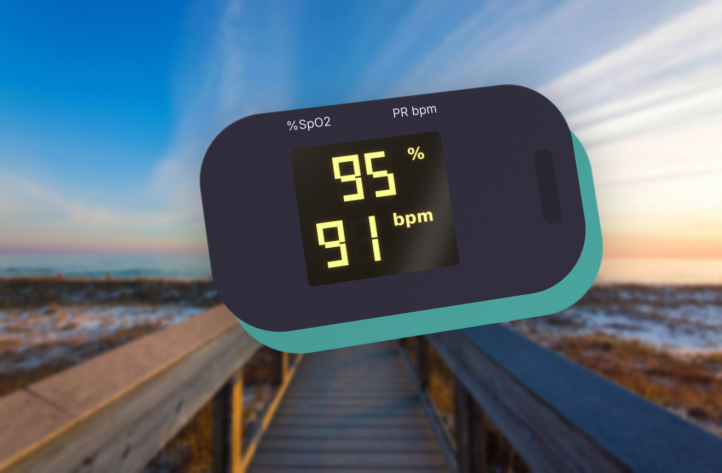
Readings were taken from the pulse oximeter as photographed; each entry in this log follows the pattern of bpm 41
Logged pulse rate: bpm 91
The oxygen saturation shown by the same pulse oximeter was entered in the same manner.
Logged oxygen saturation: % 95
